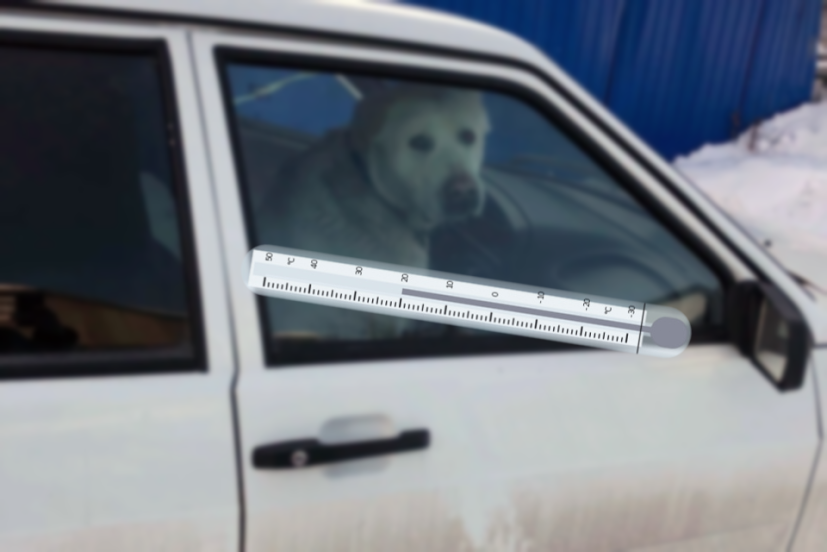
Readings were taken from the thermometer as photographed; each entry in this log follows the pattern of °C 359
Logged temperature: °C 20
